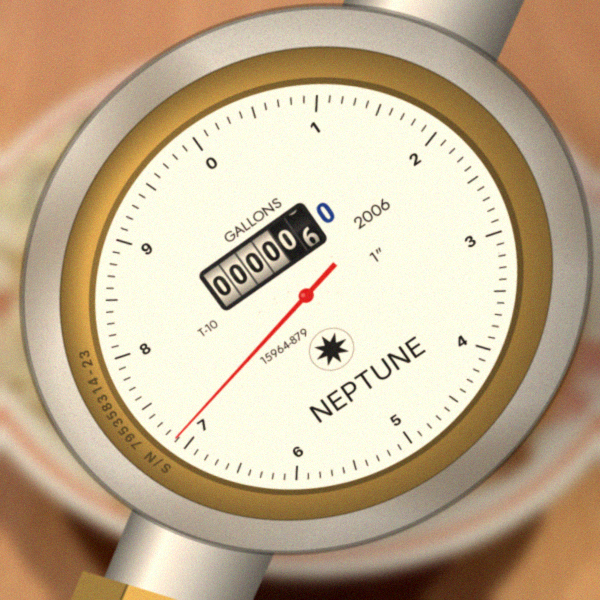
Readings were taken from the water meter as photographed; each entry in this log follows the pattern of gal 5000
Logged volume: gal 57.1
